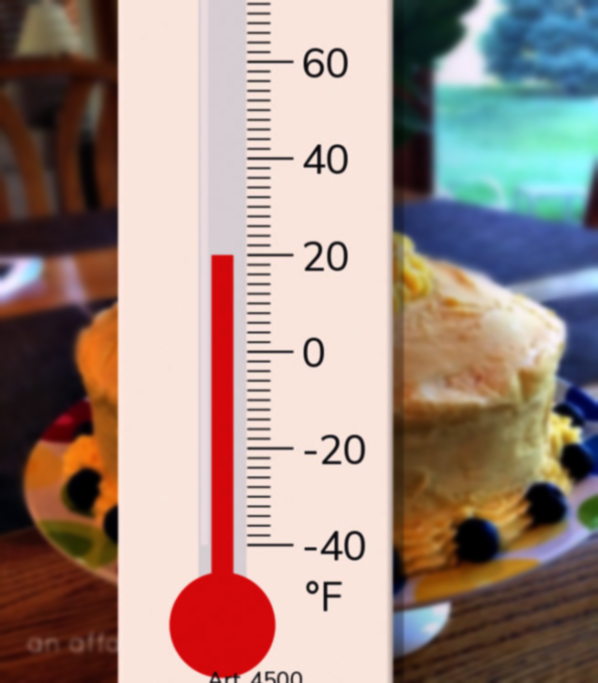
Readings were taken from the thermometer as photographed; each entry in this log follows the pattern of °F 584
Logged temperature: °F 20
